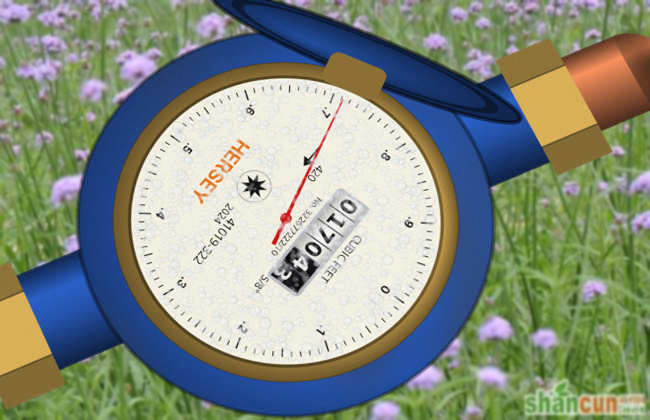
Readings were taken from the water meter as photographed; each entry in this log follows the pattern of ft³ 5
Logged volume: ft³ 17042.71
